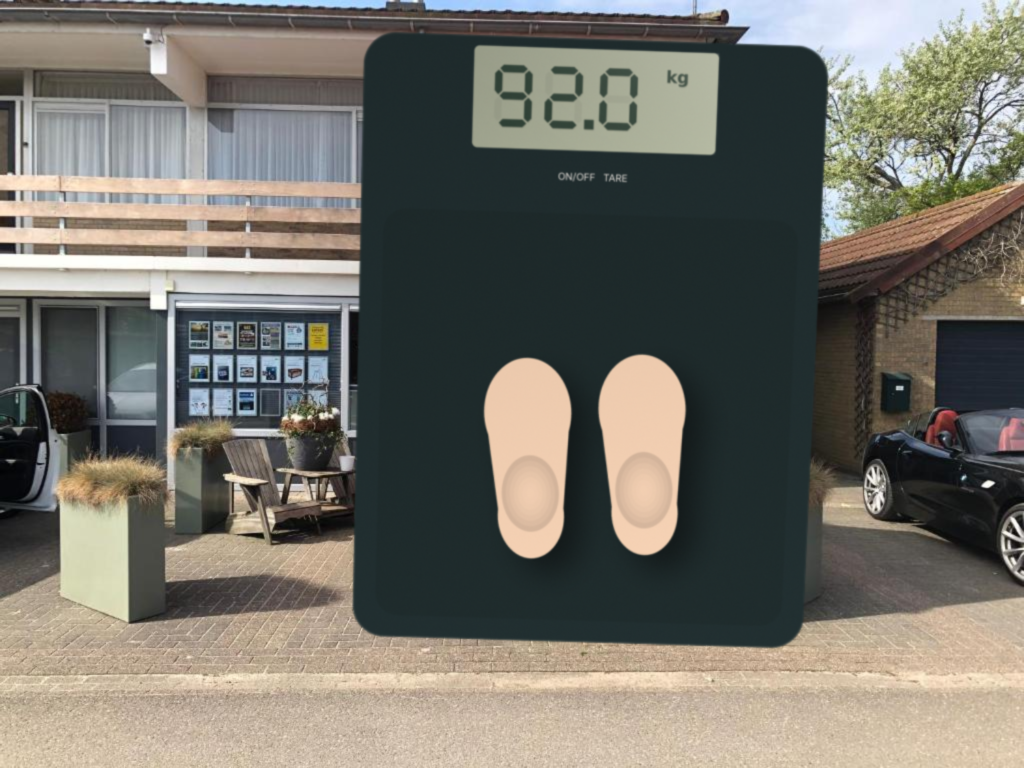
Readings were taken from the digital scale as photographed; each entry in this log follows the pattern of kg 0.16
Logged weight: kg 92.0
